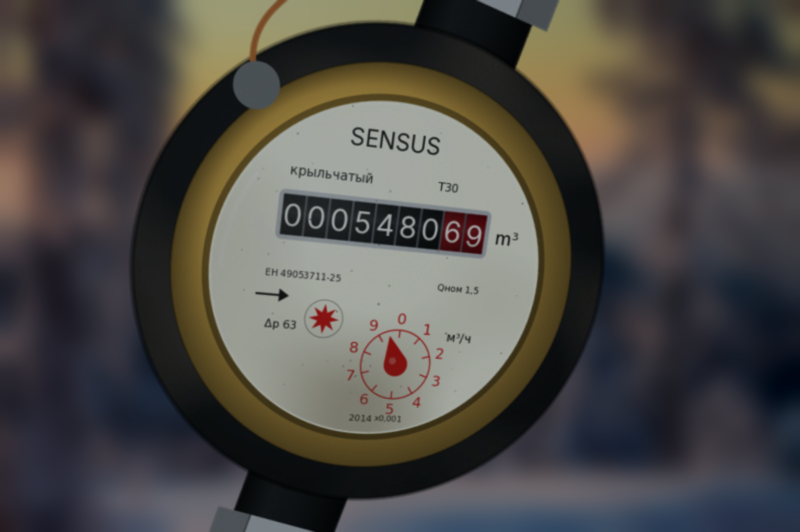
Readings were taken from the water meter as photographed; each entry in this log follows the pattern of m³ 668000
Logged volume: m³ 5480.689
